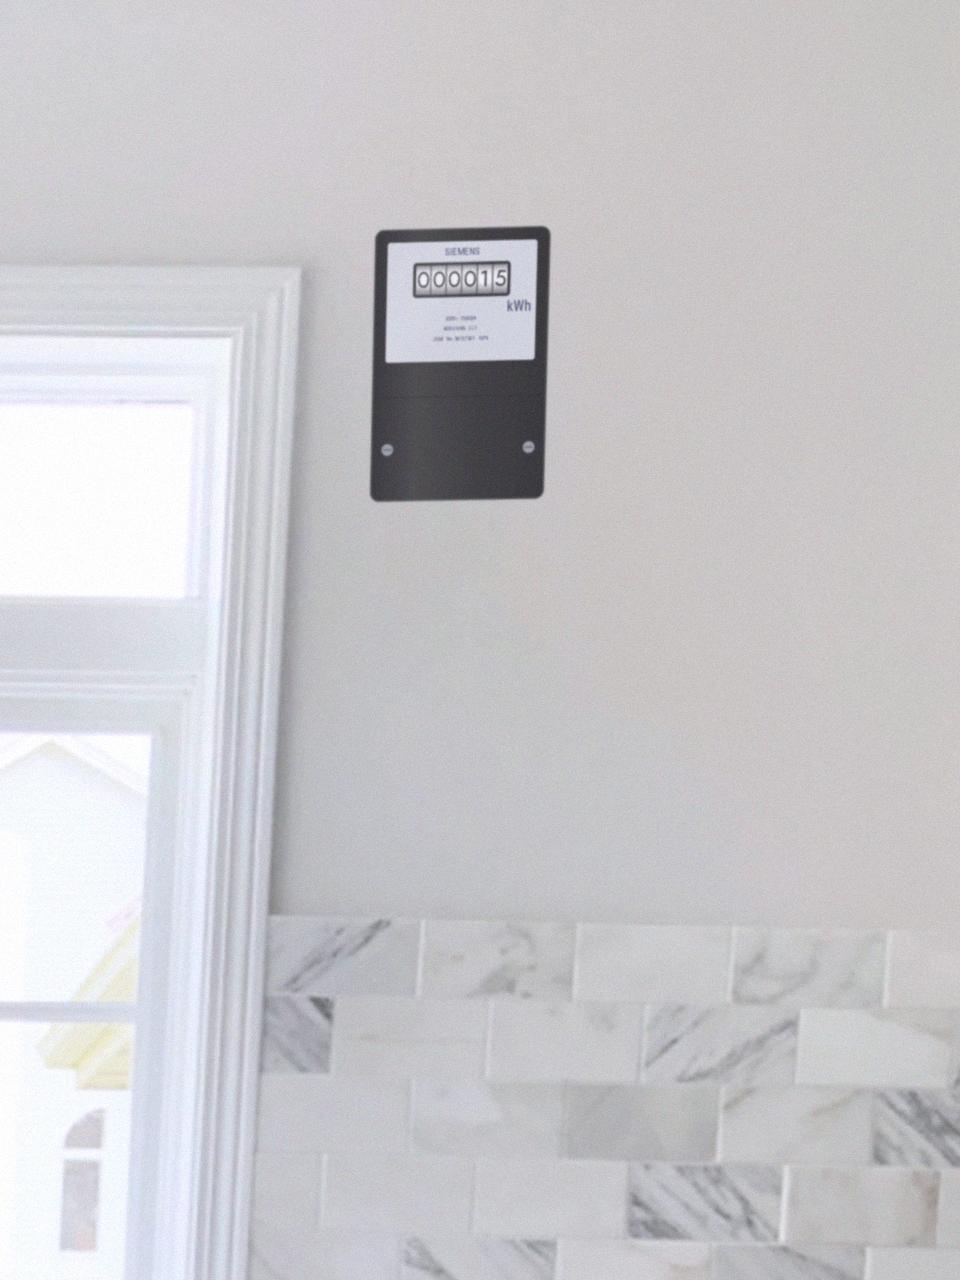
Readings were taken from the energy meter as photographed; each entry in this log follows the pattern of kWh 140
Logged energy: kWh 15
